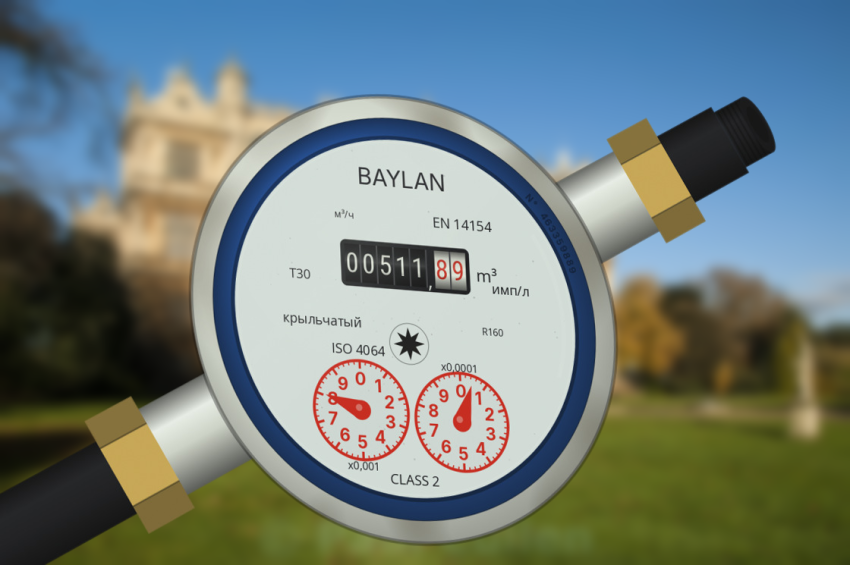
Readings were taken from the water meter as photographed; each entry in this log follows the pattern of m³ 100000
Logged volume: m³ 511.8980
